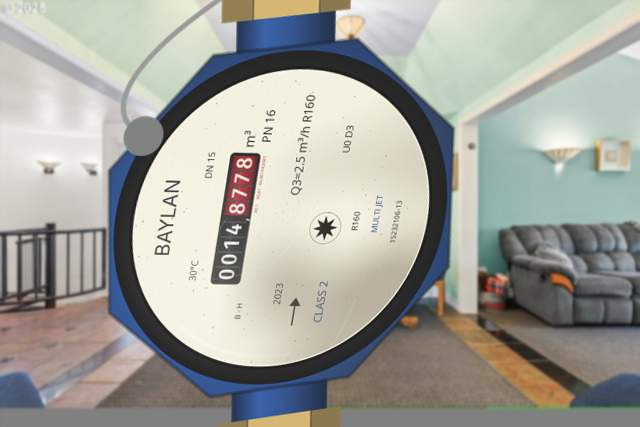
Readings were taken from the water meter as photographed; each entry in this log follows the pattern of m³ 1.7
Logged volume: m³ 14.8778
